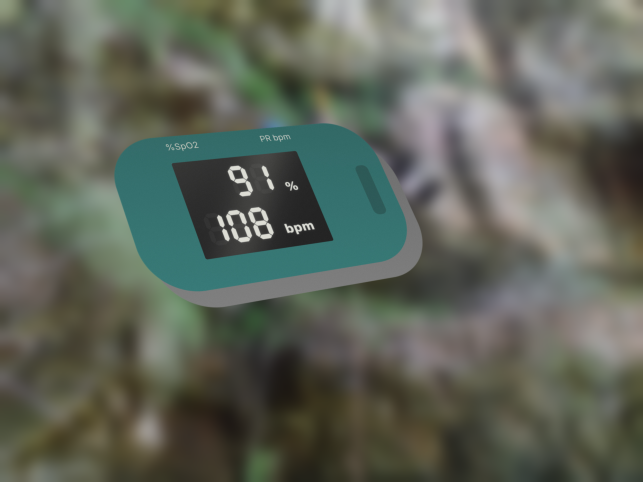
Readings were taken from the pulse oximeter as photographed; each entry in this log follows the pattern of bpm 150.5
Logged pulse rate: bpm 108
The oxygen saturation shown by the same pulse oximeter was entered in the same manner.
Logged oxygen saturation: % 91
